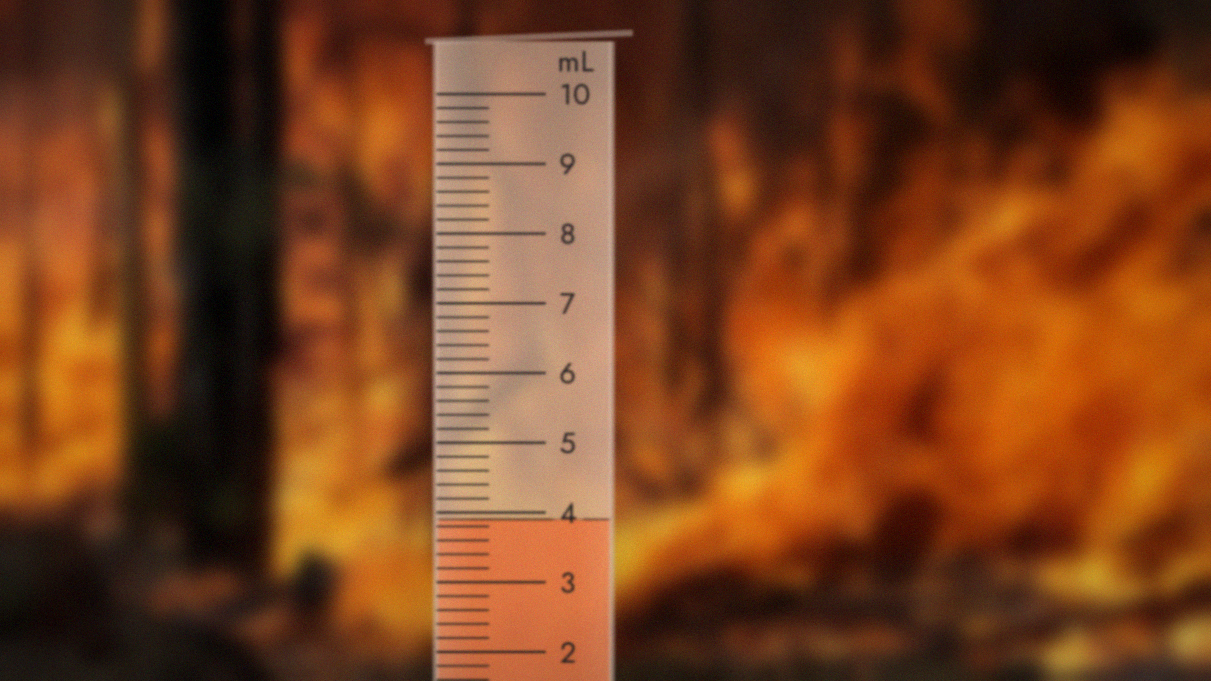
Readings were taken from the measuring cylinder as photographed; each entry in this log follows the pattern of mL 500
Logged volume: mL 3.9
